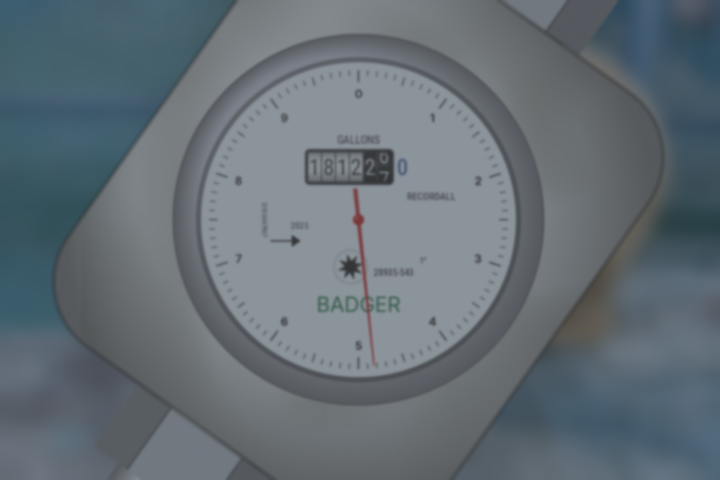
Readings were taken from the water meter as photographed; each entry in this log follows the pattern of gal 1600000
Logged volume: gal 1812264.8
